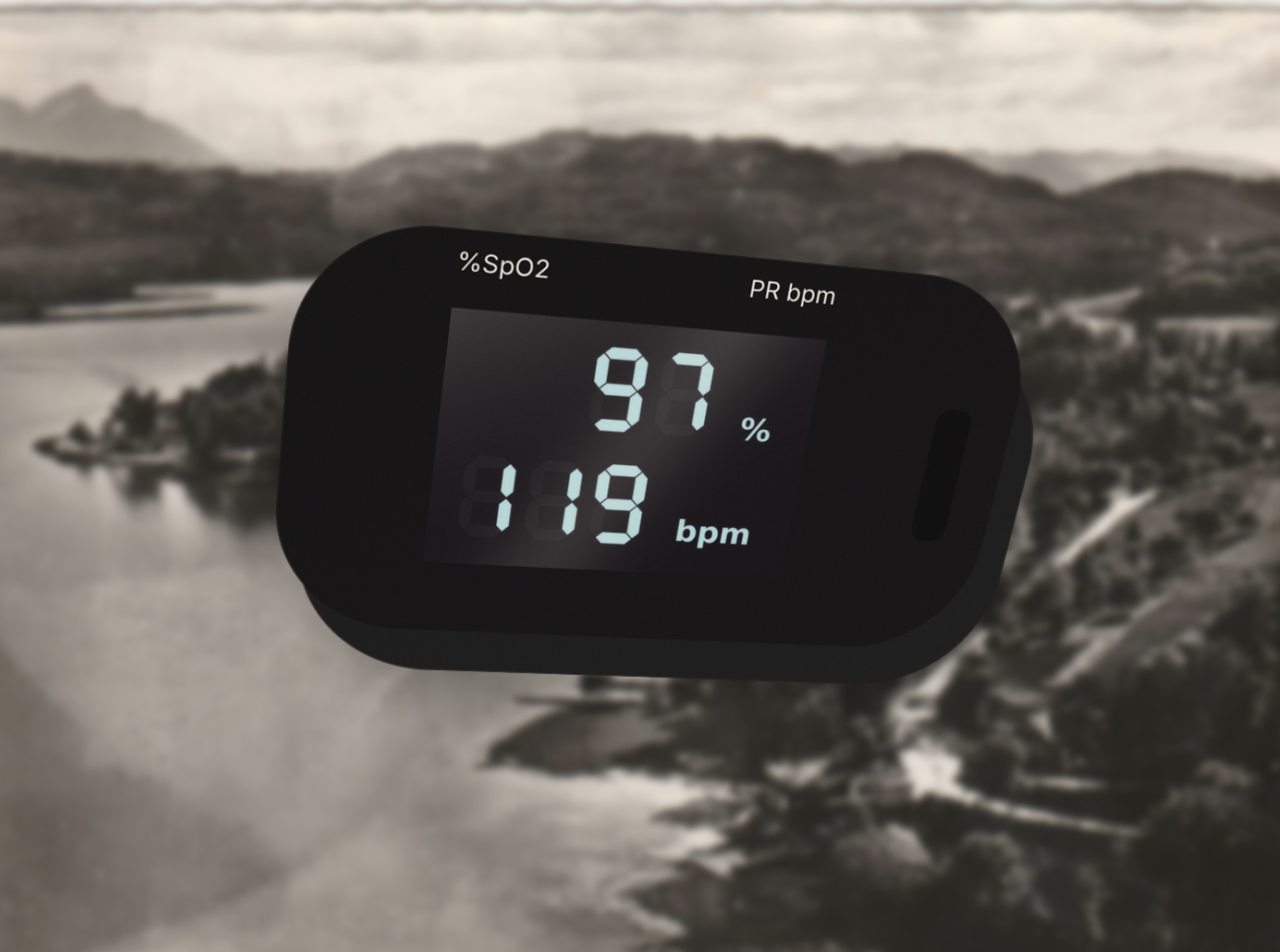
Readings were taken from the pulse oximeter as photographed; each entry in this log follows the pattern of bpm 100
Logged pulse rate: bpm 119
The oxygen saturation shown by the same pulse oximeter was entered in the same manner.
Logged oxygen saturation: % 97
